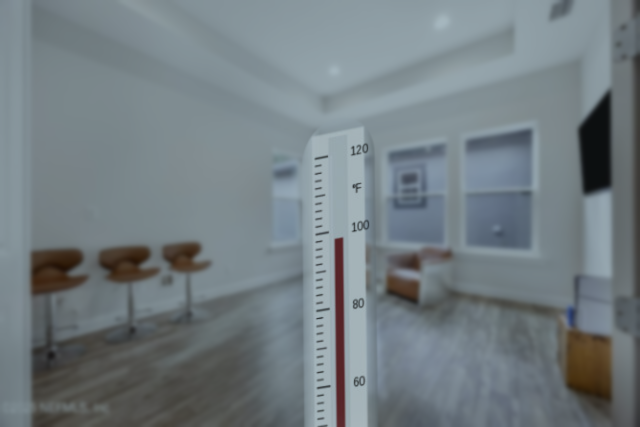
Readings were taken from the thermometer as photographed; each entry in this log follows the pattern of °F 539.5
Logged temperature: °F 98
